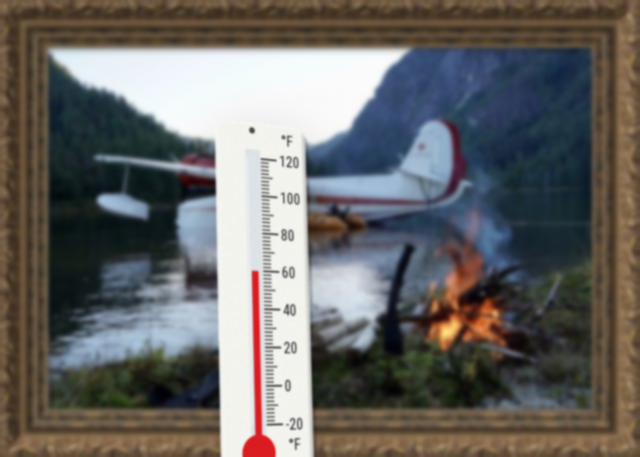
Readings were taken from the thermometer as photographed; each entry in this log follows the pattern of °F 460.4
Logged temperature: °F 60
